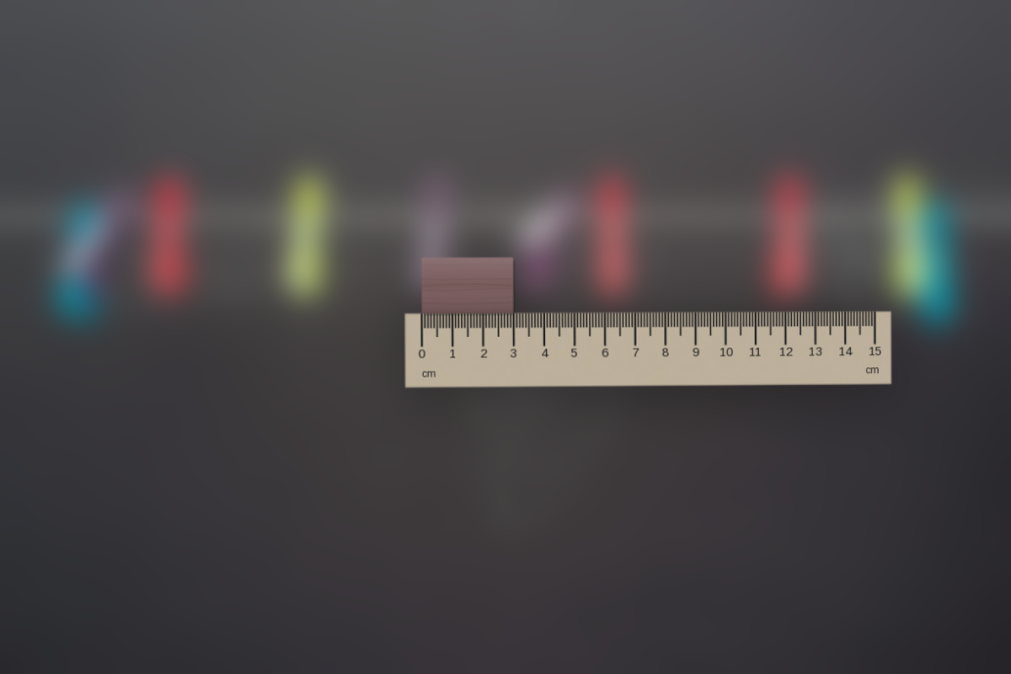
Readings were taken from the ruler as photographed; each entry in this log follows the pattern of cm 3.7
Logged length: cm 3
